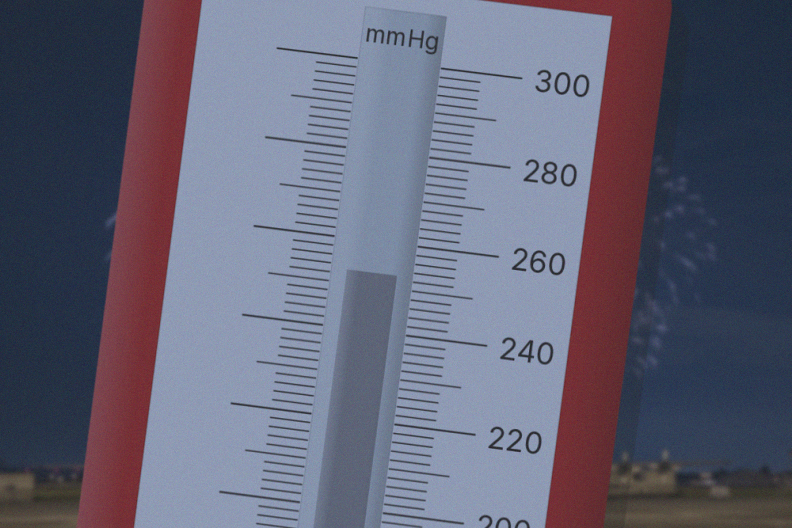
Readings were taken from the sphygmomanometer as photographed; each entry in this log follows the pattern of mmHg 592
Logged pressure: mmHg 253
